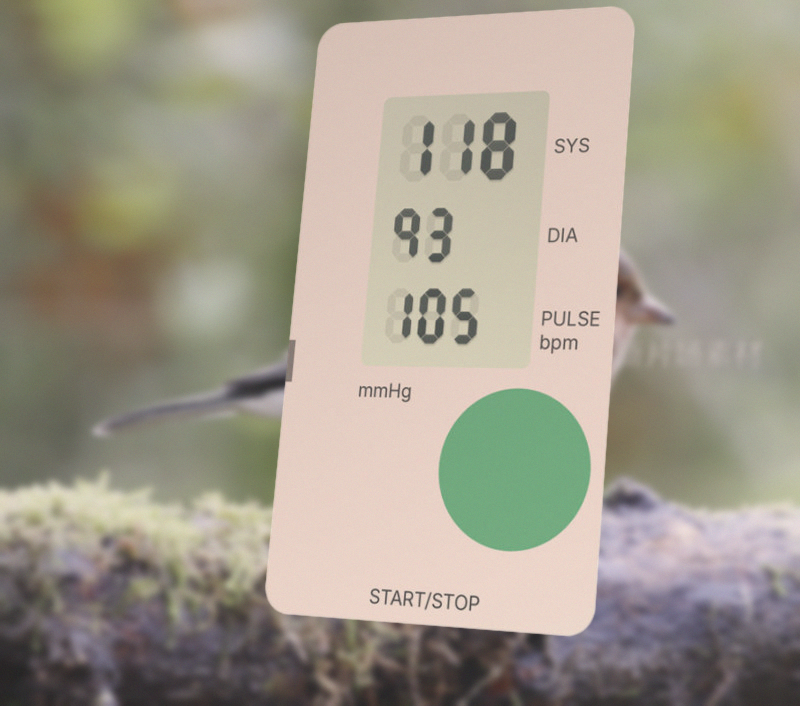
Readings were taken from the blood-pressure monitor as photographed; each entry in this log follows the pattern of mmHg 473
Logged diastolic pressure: mmHg 93
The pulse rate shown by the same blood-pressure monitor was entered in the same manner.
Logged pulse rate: bpm 105
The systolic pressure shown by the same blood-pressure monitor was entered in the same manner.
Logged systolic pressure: mmHg 118
